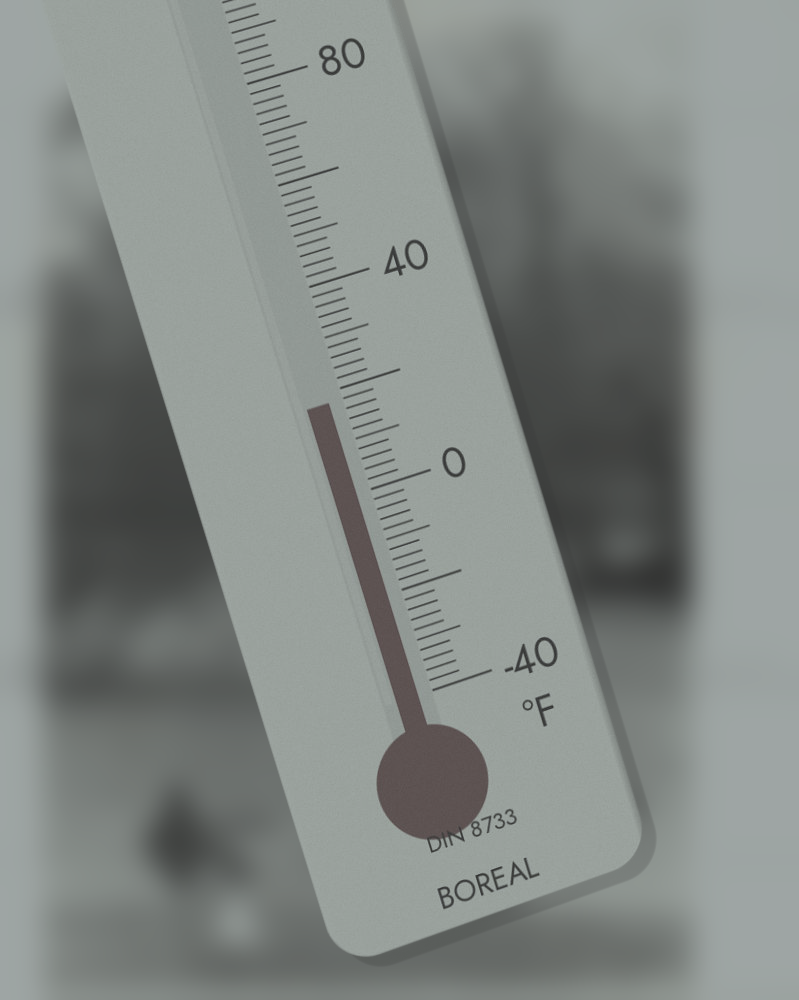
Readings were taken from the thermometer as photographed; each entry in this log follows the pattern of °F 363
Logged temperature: °F 18
